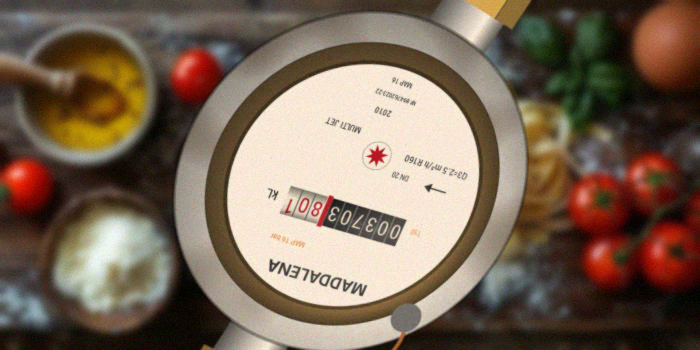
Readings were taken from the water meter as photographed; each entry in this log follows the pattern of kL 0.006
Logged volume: kL 3703.801
